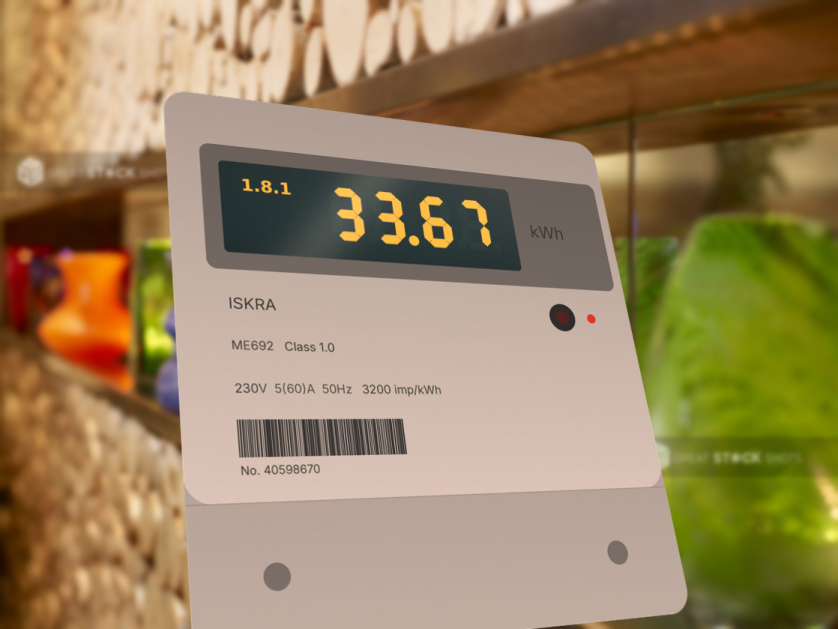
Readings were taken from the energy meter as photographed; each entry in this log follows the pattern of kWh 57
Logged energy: kWh 33.67
